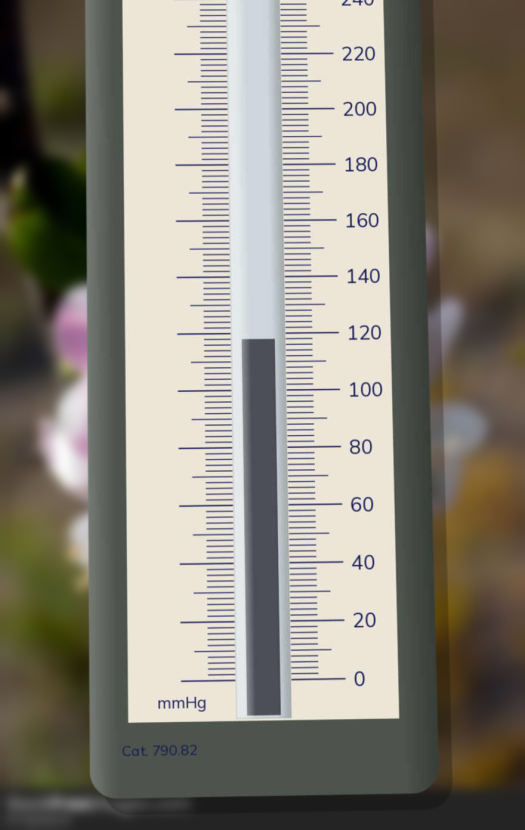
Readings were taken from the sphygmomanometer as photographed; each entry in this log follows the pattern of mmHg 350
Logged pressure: mmHg 118
